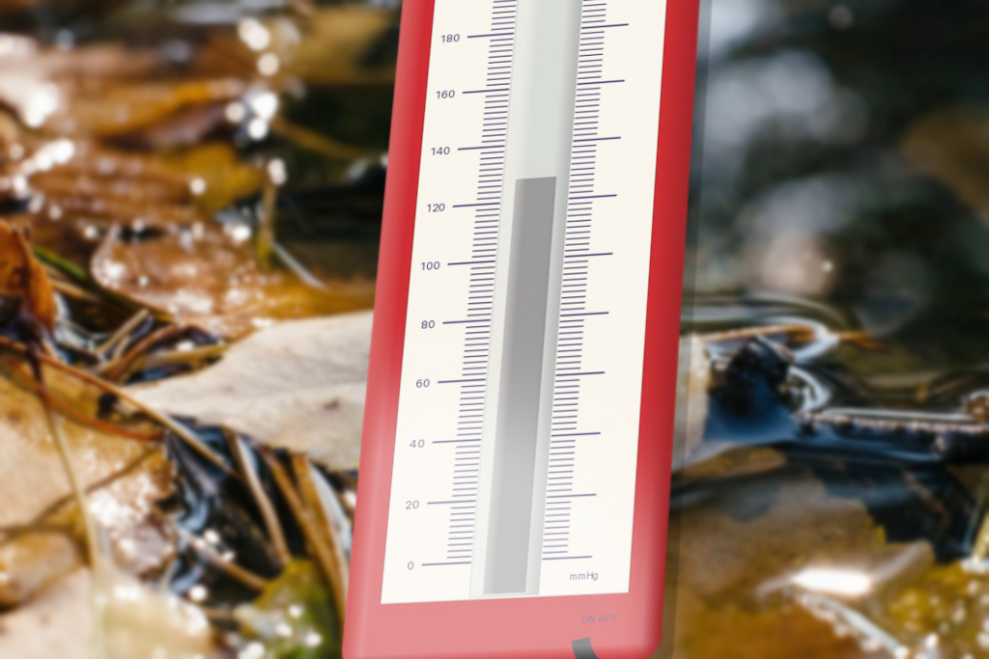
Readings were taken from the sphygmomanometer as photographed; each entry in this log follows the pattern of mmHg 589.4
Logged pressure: mmHg 128
